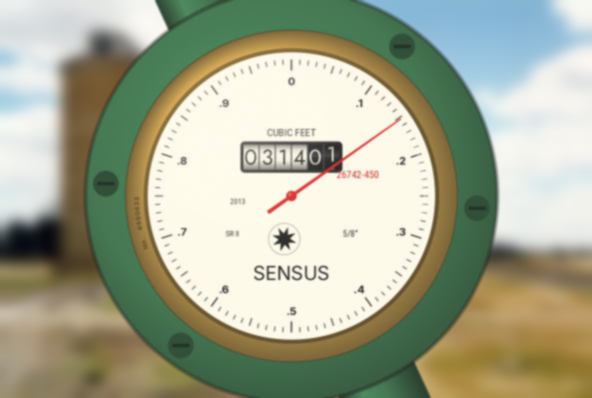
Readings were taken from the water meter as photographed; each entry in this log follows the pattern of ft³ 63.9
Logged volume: ft³ 31401.15
